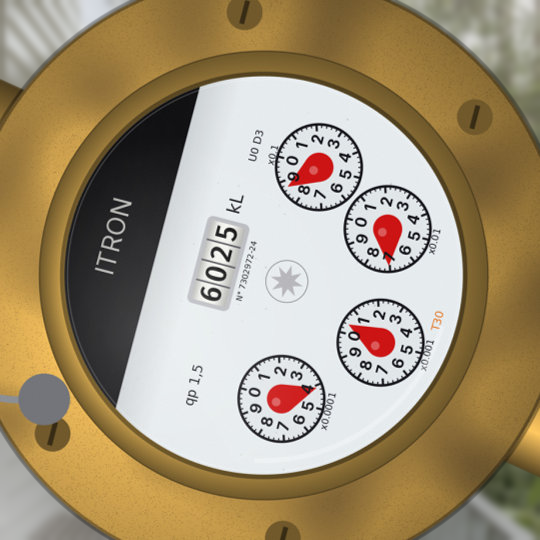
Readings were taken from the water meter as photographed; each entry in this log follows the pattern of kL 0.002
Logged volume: kL 6025.8704
